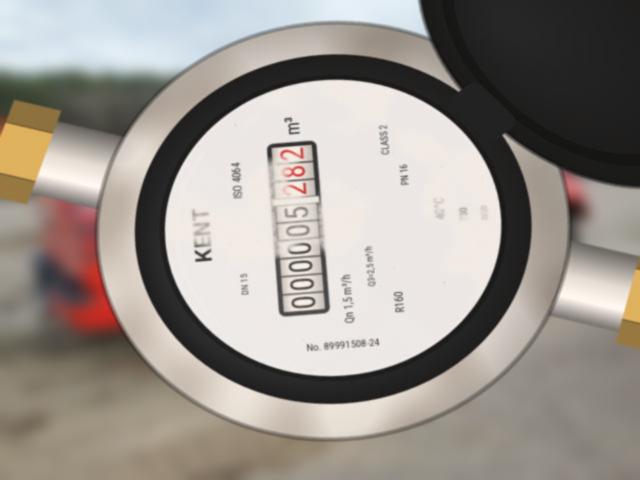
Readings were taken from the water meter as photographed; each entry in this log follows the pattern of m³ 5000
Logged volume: m³ 5.282
